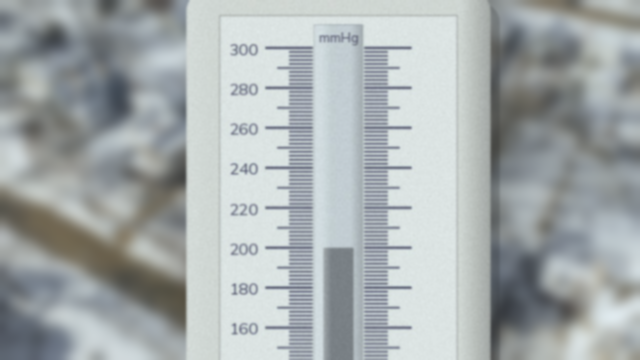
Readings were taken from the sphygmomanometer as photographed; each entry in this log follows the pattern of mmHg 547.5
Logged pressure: mmHg 200
